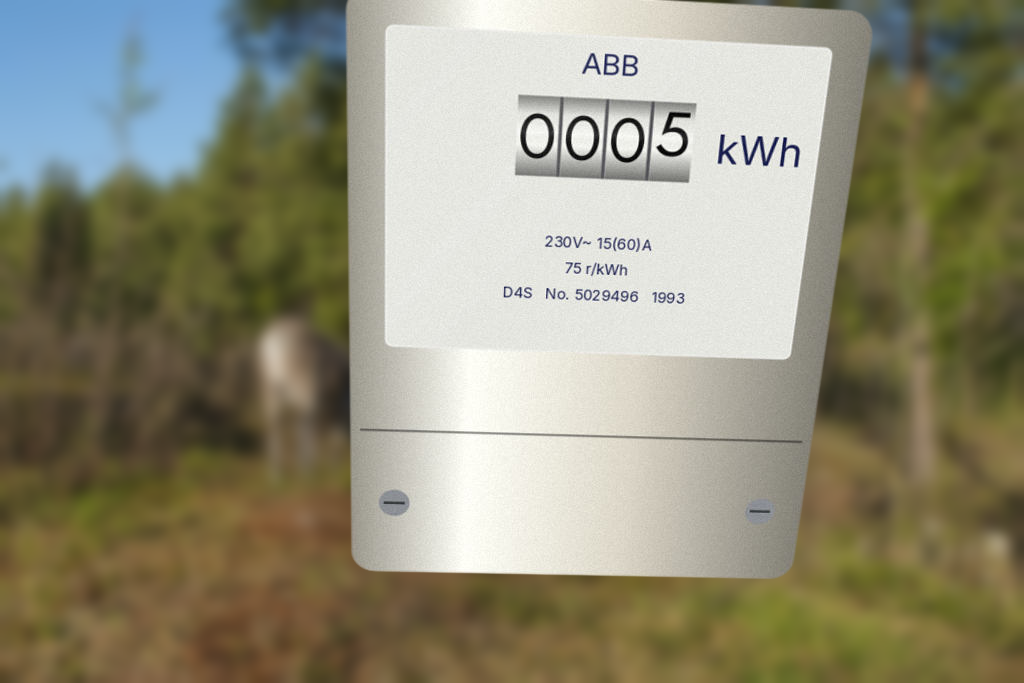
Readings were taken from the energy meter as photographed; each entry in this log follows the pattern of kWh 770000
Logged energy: kWh 5
